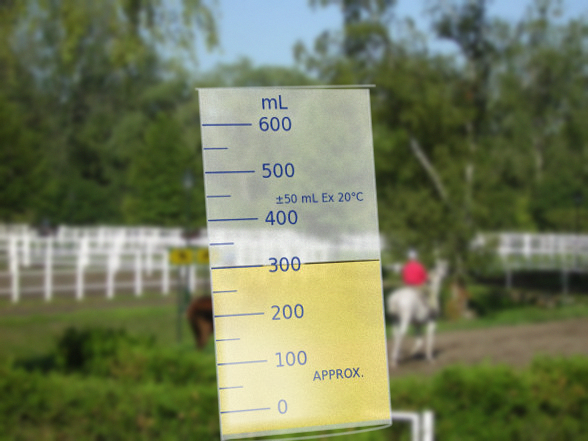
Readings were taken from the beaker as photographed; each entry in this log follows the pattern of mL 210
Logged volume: mL 300
